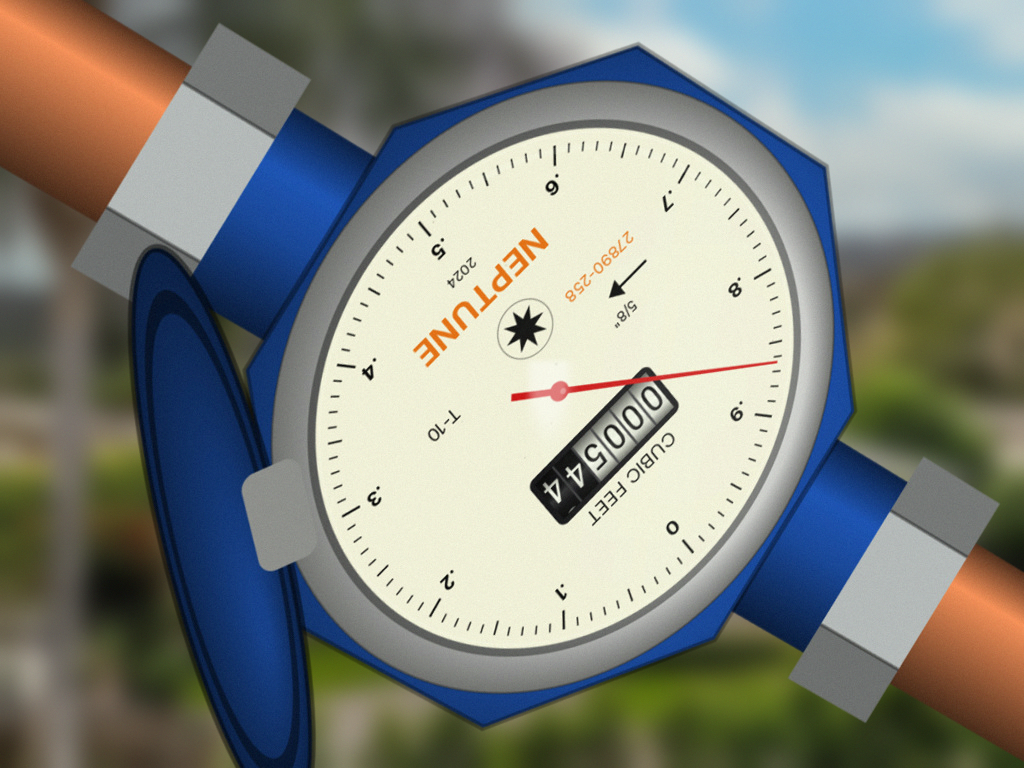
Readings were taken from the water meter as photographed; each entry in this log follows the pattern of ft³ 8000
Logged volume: ft³ 543.86
